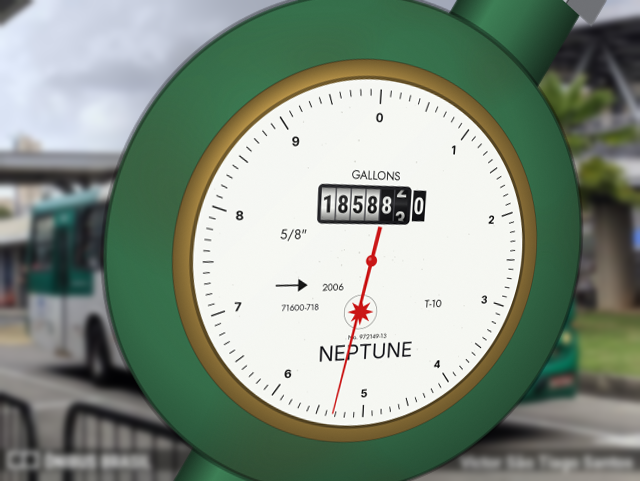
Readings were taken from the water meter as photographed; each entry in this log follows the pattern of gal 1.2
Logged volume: gal 1858825.3
